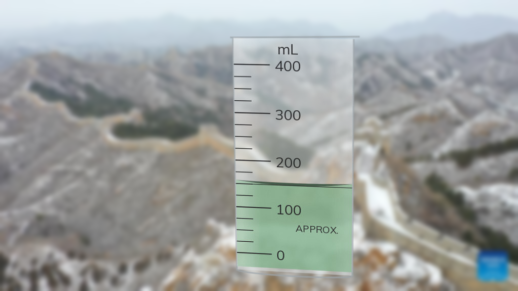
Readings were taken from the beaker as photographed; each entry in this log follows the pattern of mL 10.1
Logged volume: mL 150
